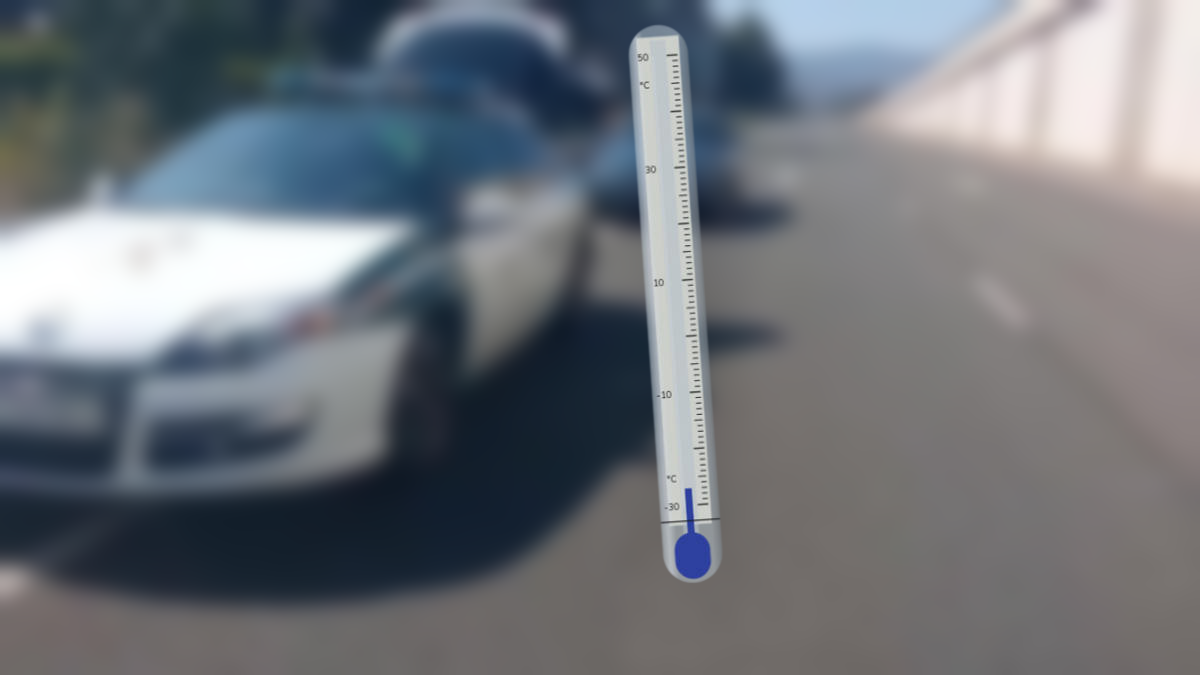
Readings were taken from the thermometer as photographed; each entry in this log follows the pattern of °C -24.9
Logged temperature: °C -27
